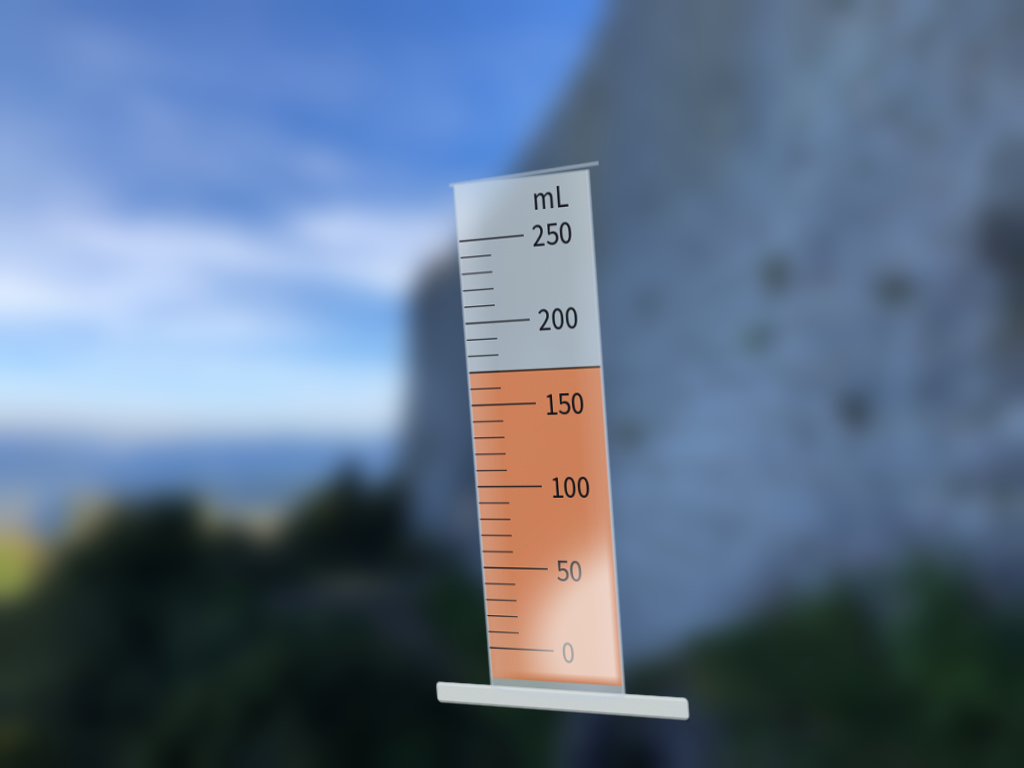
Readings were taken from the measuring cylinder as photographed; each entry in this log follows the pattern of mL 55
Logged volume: mL 170
